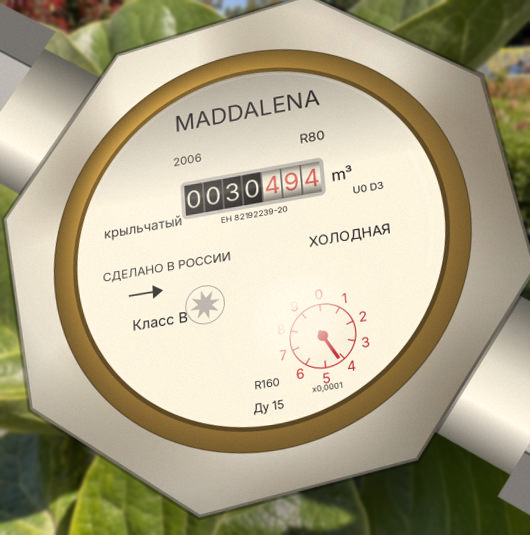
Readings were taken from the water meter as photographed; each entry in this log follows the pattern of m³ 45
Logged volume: m³ 30.4944
